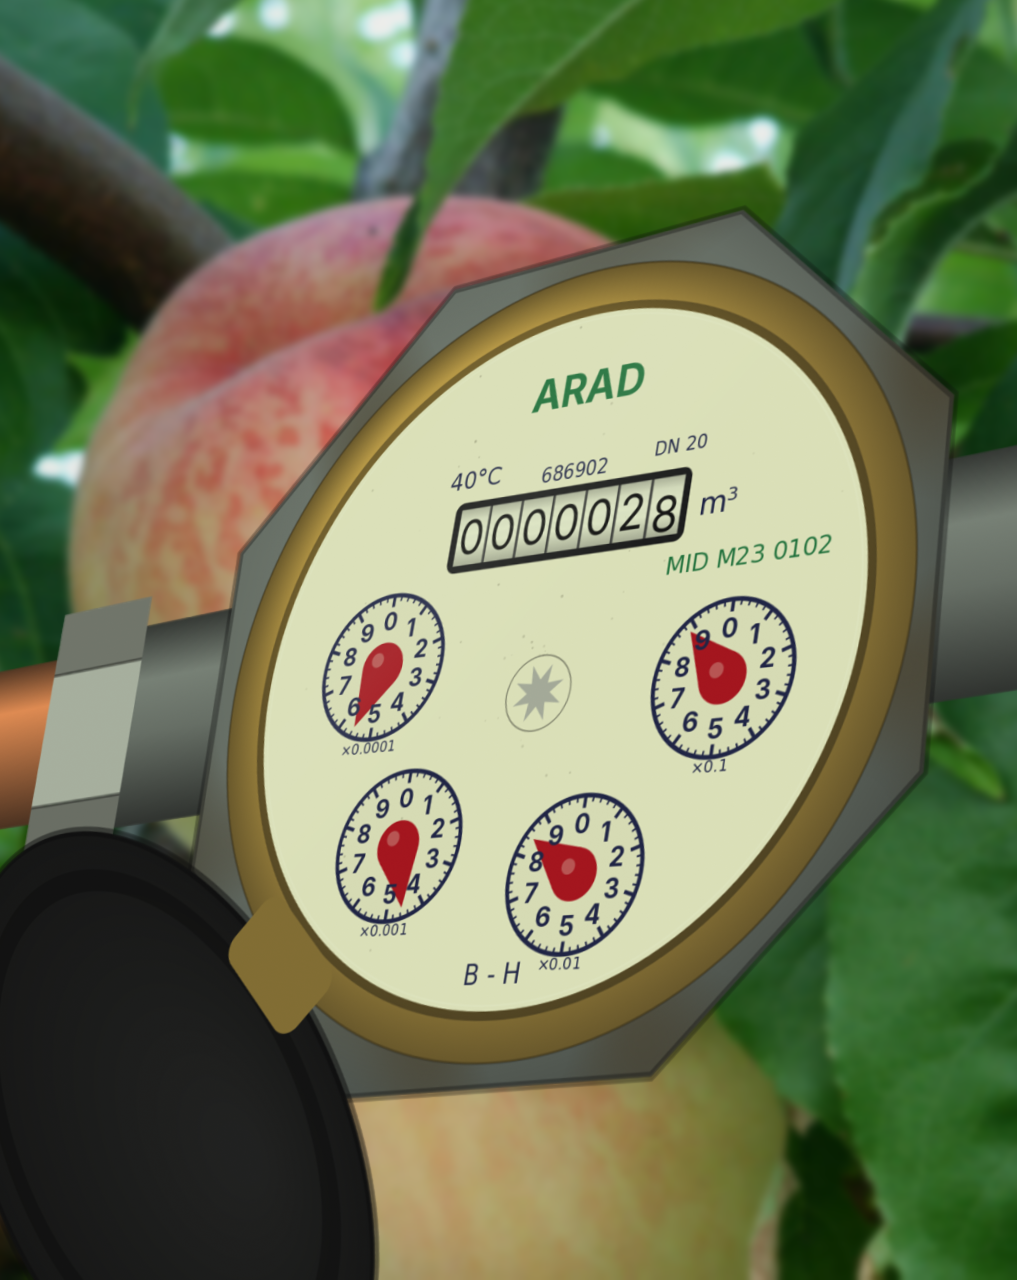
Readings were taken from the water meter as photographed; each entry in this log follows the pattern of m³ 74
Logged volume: m³ 27.8845
